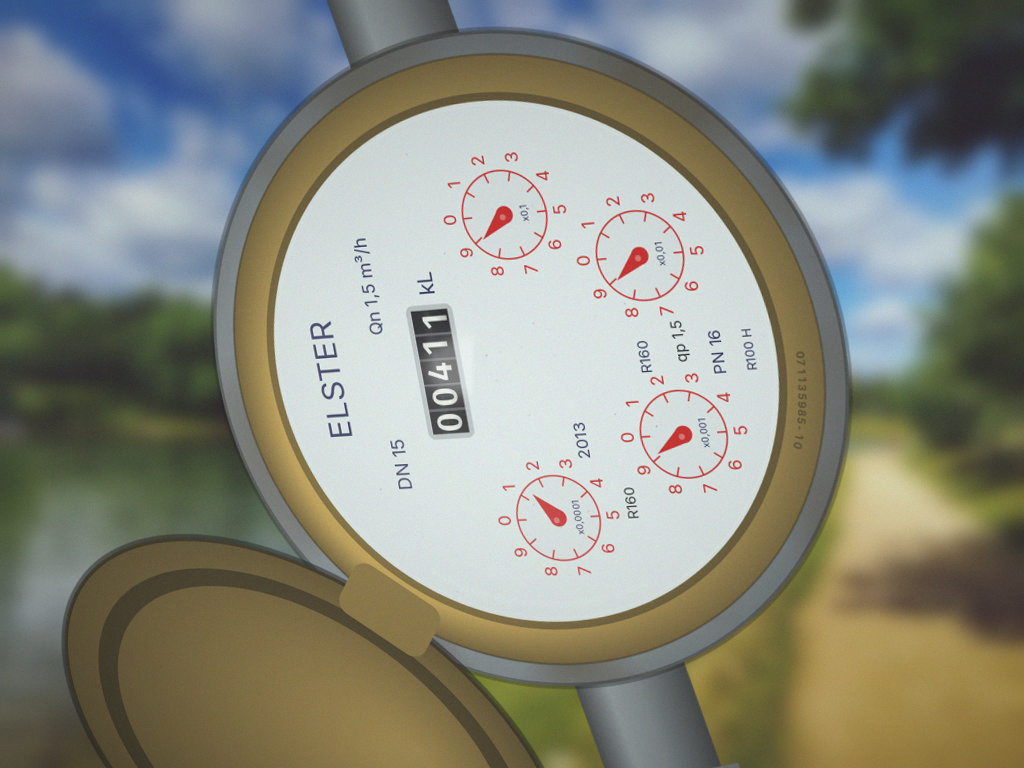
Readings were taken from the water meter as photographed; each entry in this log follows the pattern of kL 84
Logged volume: kL 410.8891
